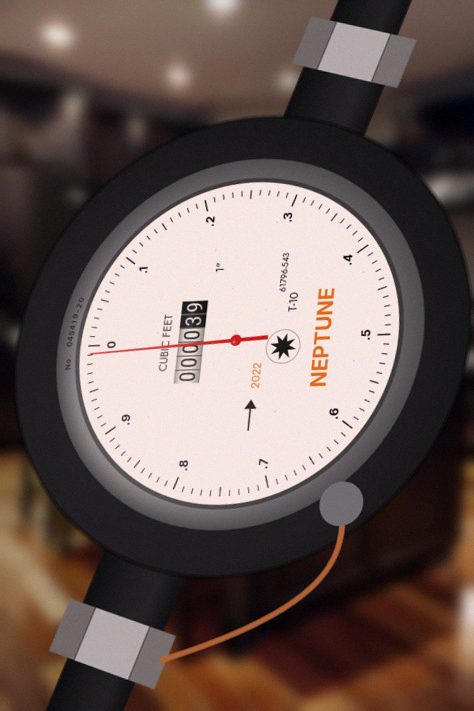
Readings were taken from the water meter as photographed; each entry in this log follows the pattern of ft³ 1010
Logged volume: ft³ 38.99
